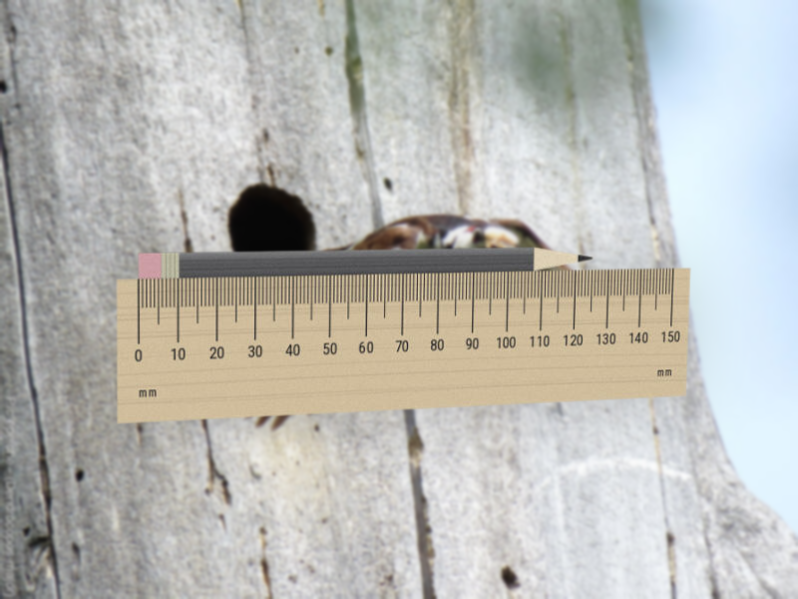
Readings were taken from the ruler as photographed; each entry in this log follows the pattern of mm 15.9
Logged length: mm 125
